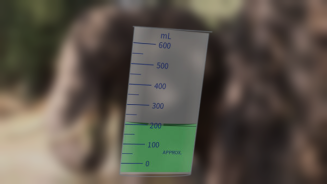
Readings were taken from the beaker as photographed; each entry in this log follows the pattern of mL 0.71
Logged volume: mL 200
